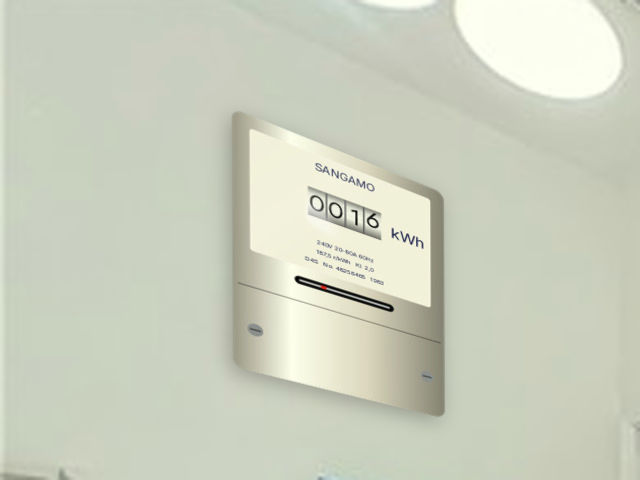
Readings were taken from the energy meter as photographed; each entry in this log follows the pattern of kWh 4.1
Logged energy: kWh 16
